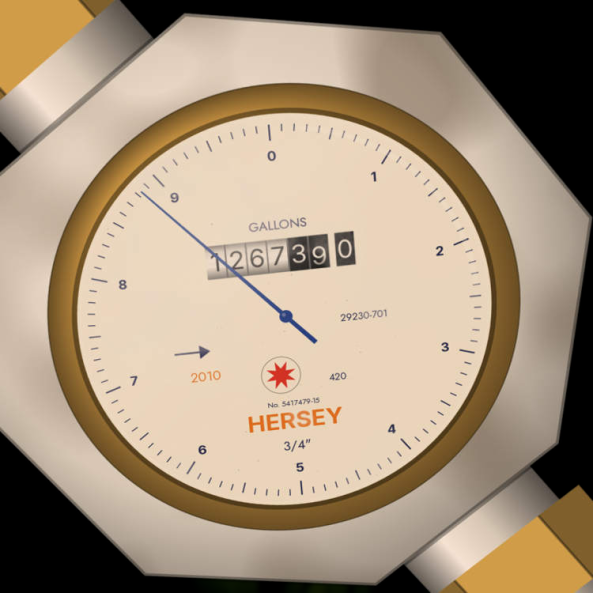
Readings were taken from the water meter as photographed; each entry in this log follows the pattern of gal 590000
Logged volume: gal 1267388.8
